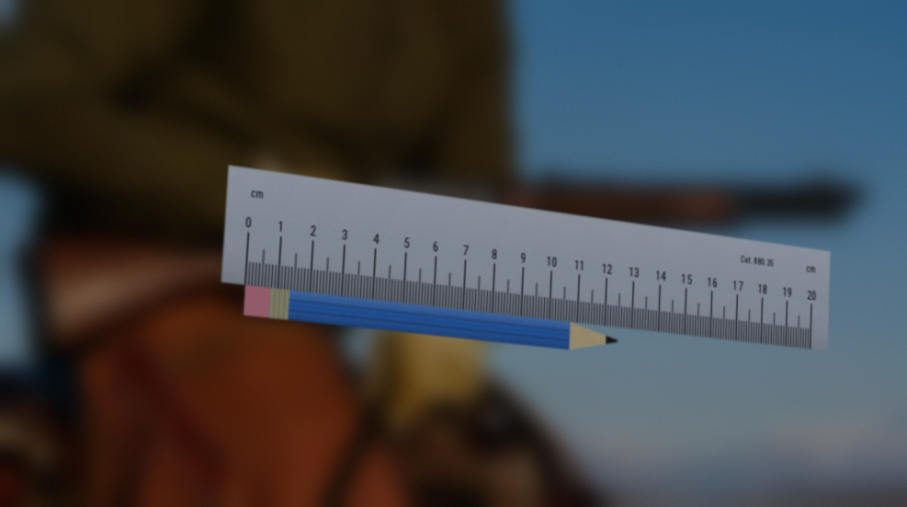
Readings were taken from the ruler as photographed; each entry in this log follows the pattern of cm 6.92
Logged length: cm 12.5
